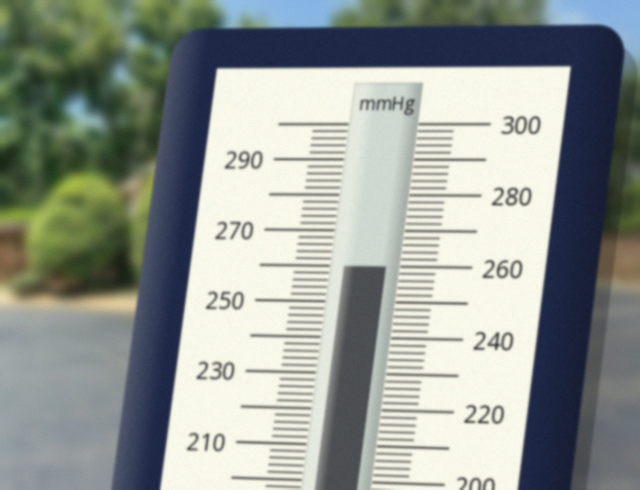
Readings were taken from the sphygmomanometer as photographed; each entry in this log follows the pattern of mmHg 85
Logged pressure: mmHg 260
